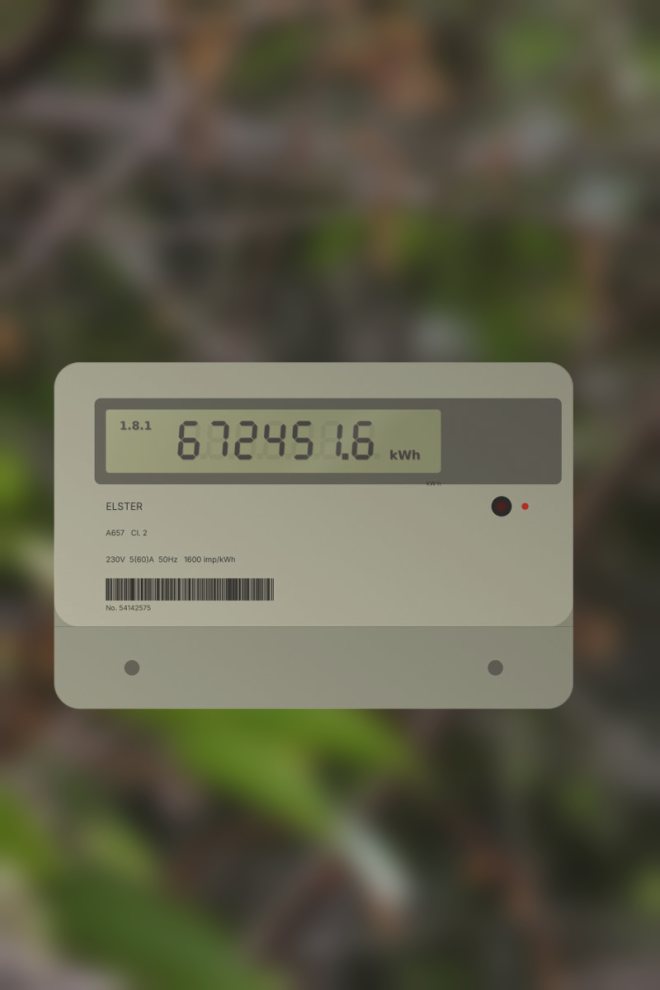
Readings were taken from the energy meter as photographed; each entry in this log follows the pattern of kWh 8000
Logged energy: kWh 672451.6
